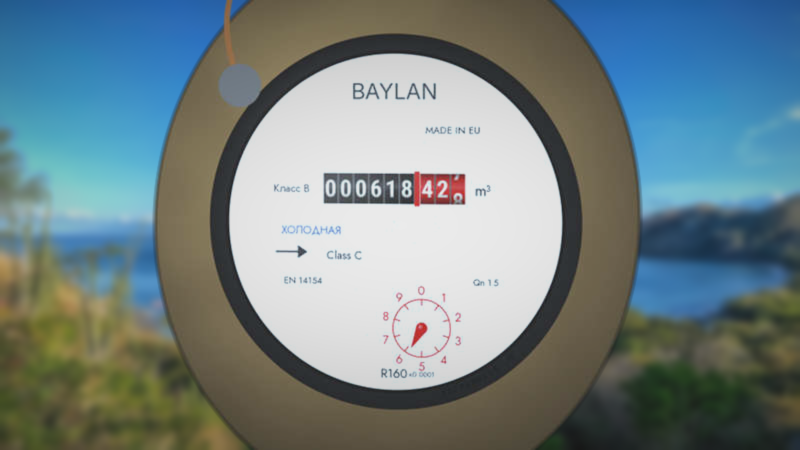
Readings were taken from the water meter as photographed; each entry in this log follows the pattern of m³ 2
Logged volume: m³ 618.4275
